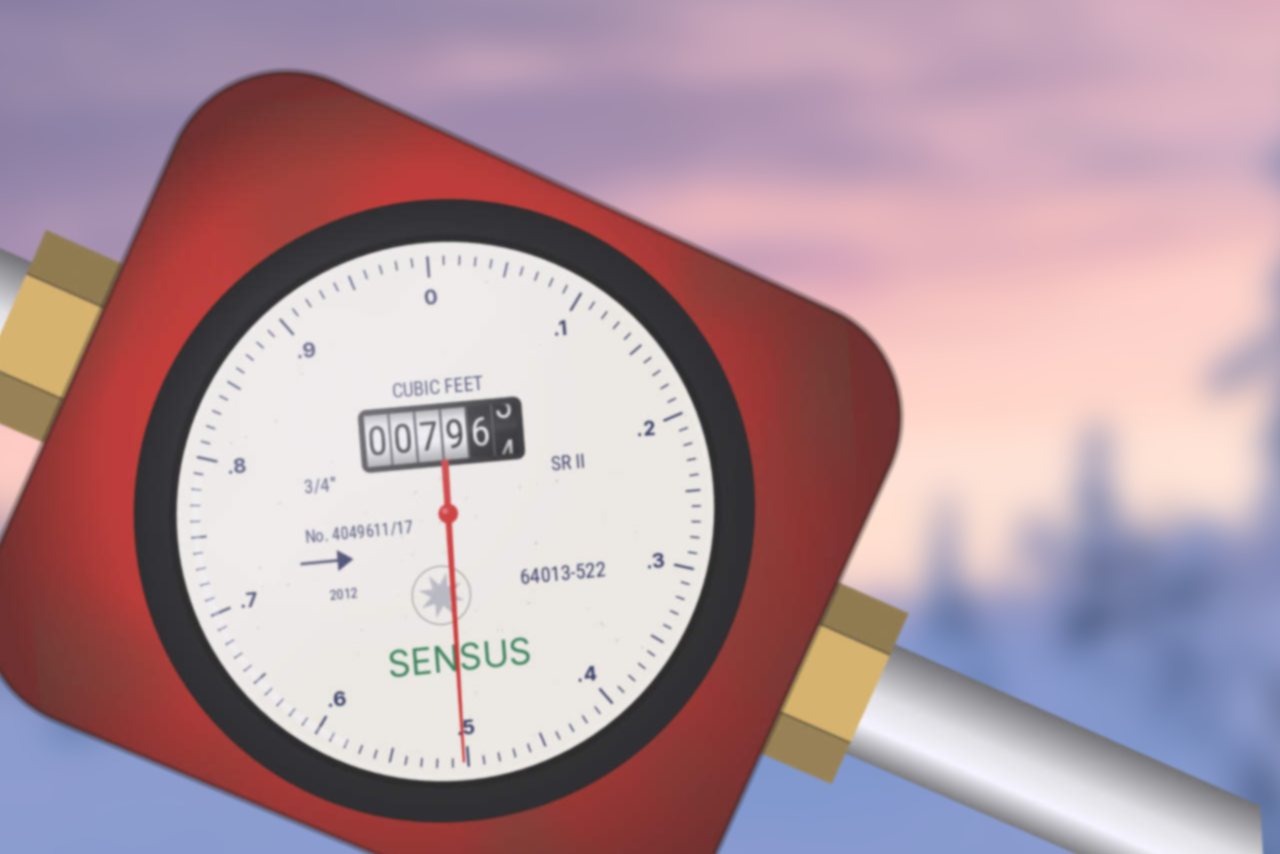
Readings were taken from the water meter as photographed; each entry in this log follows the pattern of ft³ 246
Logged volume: ft³ 7963.50
